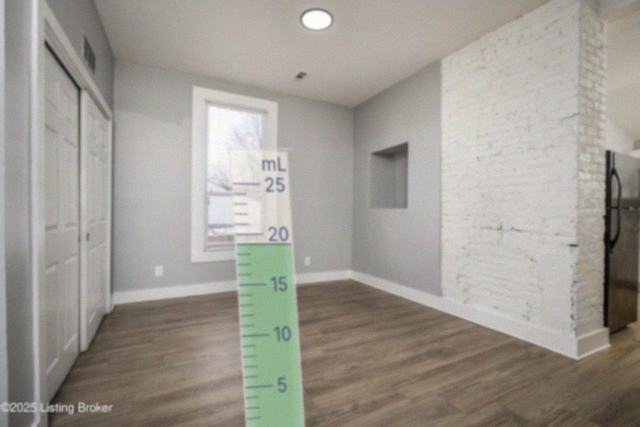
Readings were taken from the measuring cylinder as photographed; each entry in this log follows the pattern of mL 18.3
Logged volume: mL 19
